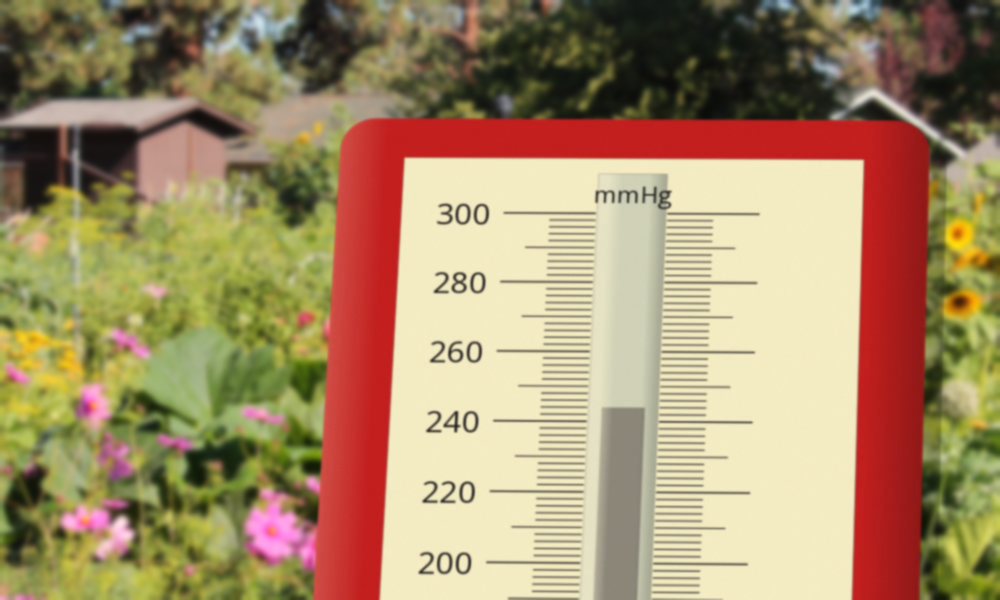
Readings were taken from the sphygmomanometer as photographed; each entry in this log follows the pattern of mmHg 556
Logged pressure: mmHg 244
